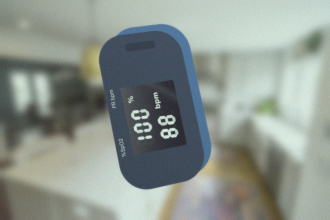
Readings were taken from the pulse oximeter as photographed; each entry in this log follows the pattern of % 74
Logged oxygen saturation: % 100
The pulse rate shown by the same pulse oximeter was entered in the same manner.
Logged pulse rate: bpm 88
